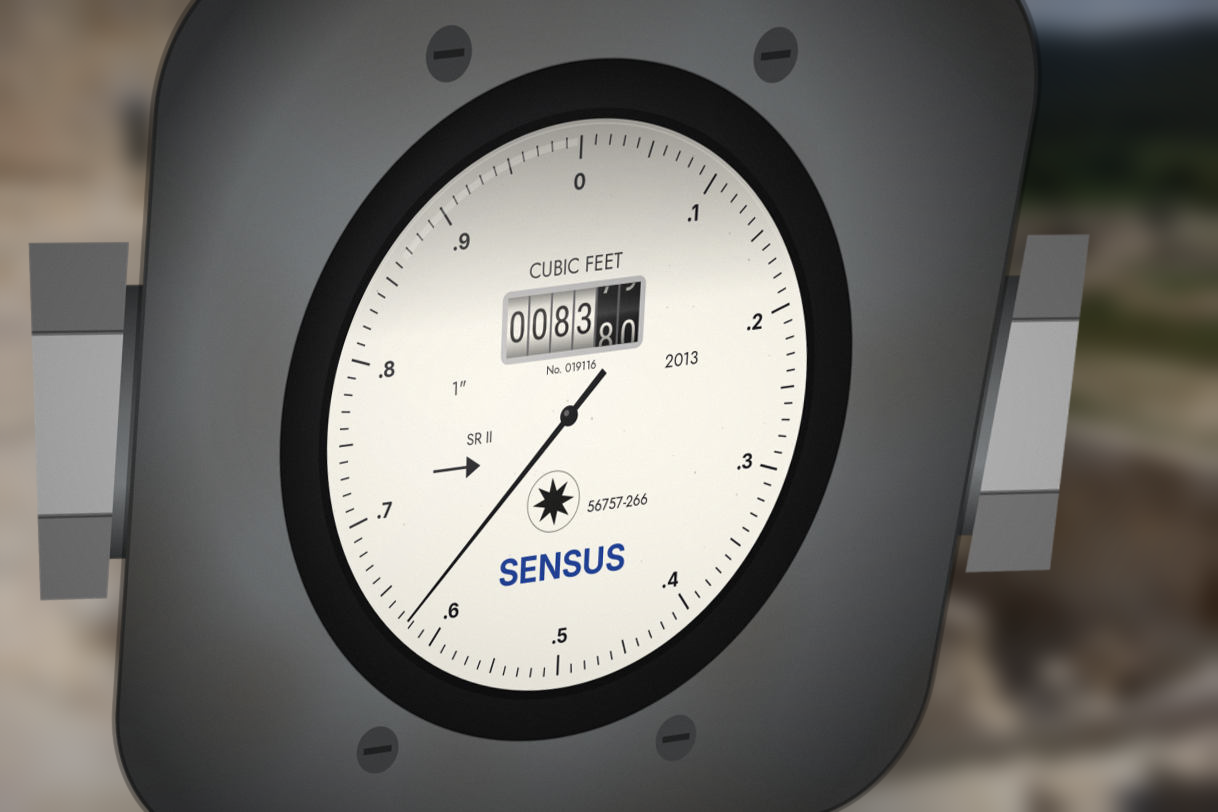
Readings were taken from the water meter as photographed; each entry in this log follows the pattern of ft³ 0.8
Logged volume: ft³ 8379.62
